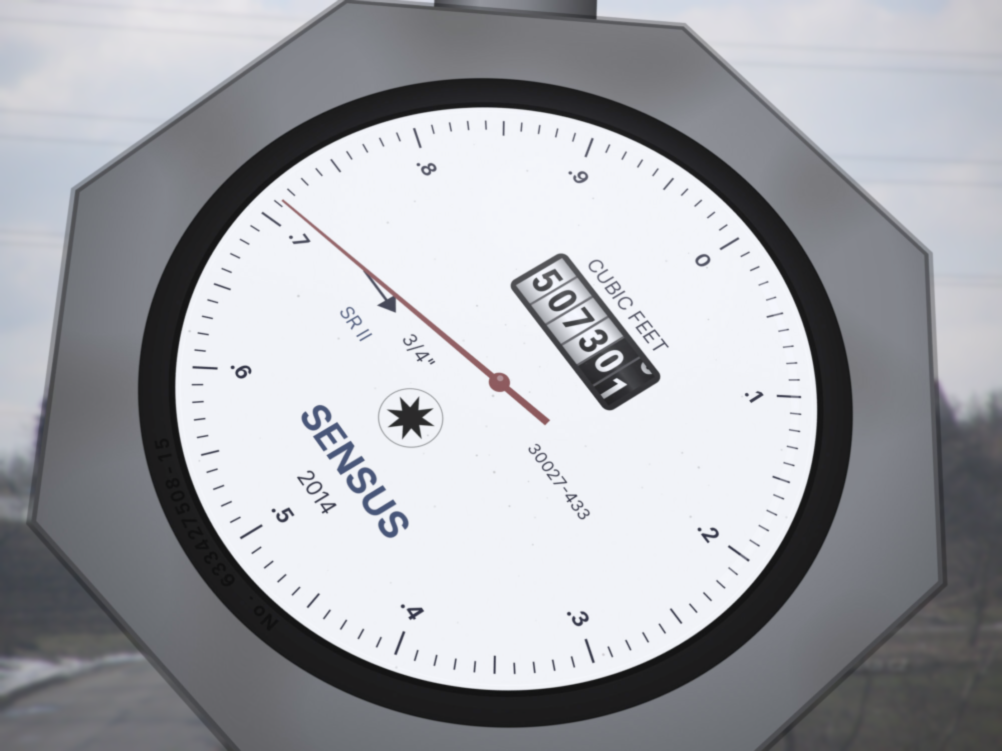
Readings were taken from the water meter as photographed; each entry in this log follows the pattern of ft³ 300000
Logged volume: ft³ 507300.71
